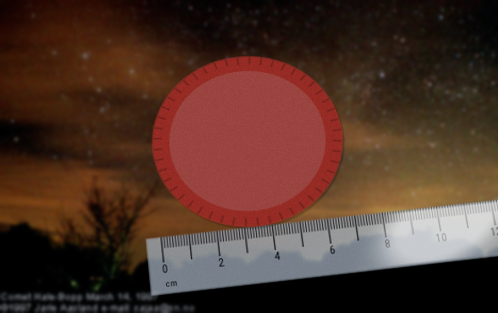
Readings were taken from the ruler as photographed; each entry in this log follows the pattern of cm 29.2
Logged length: cm 7
